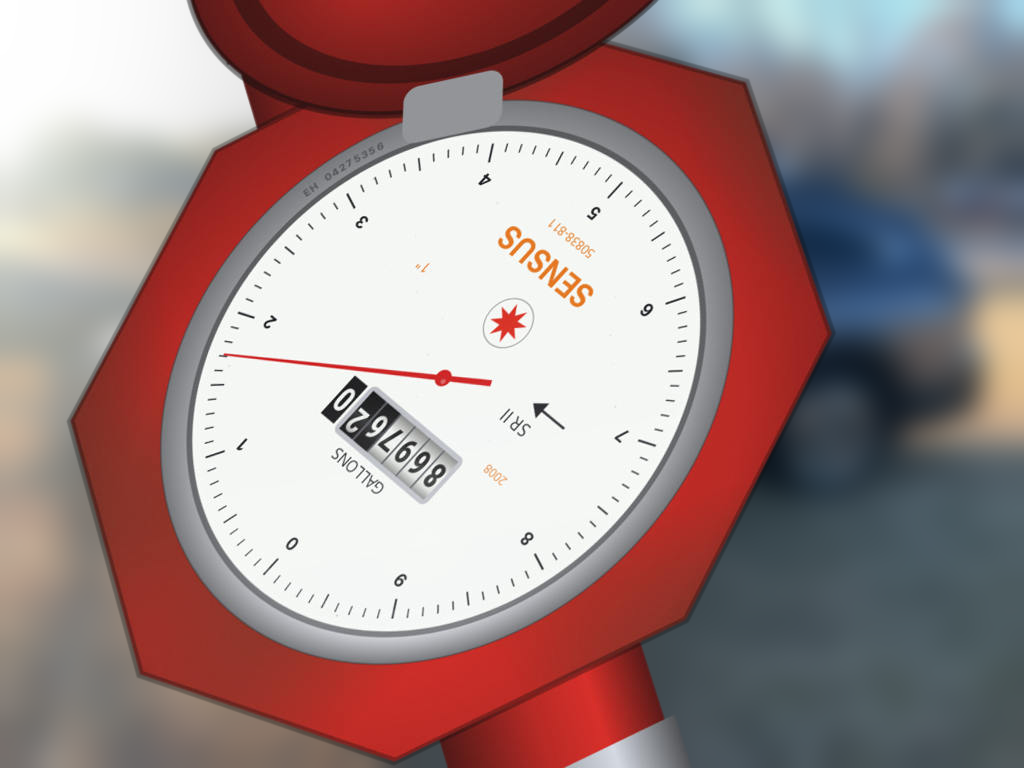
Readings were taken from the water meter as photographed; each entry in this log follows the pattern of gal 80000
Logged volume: gal 8697621.7
